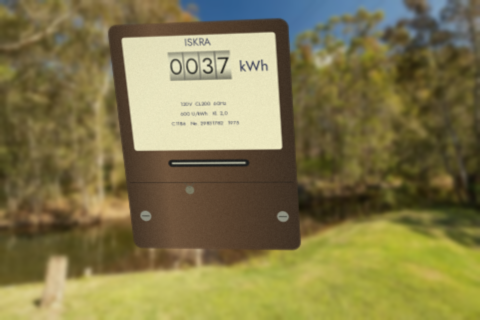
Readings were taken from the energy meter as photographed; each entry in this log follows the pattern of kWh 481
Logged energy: kWh 37
